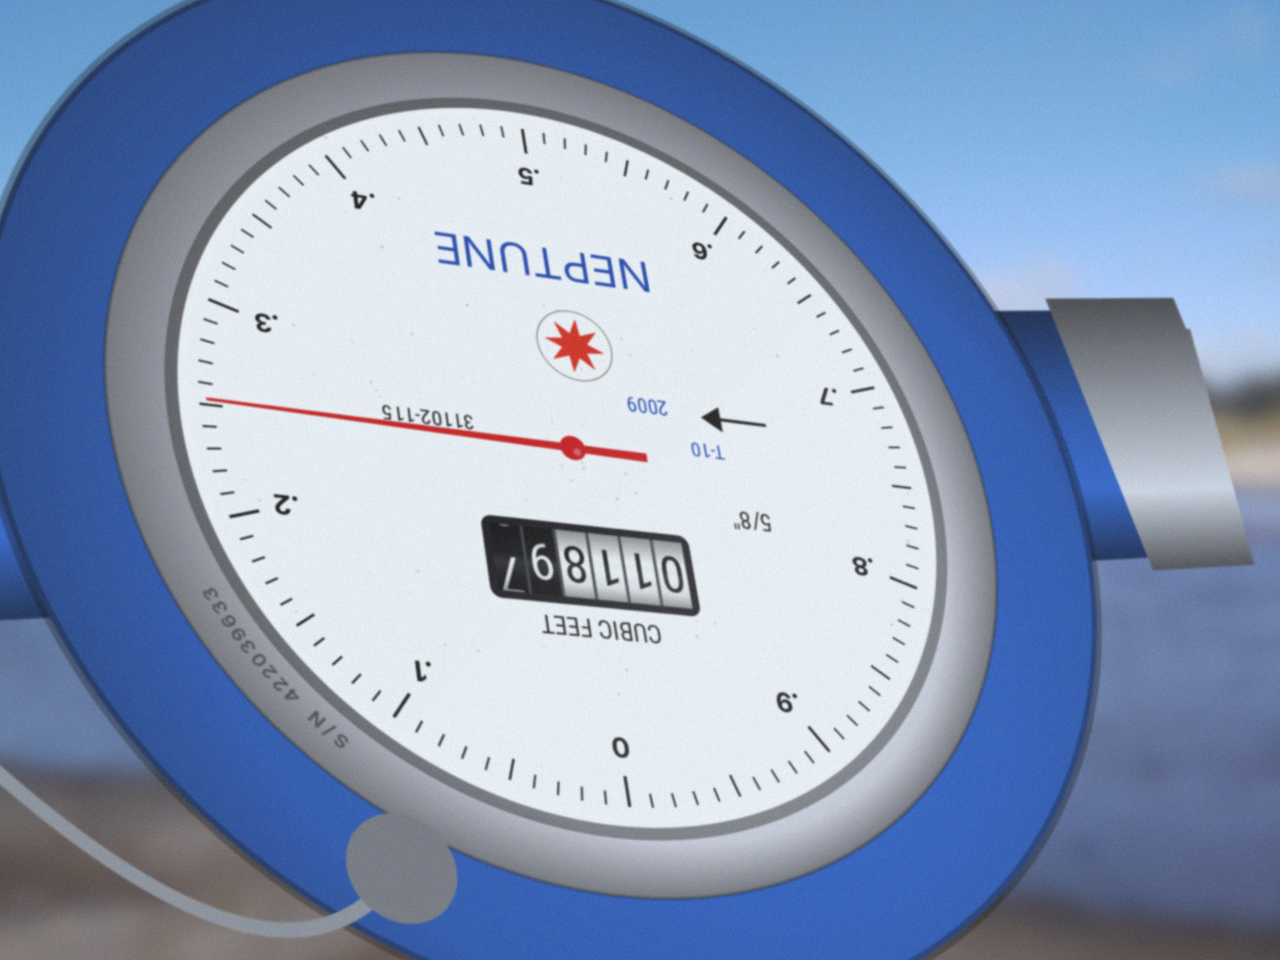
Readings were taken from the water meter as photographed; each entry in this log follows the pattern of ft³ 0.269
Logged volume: ft³ 11897.25
